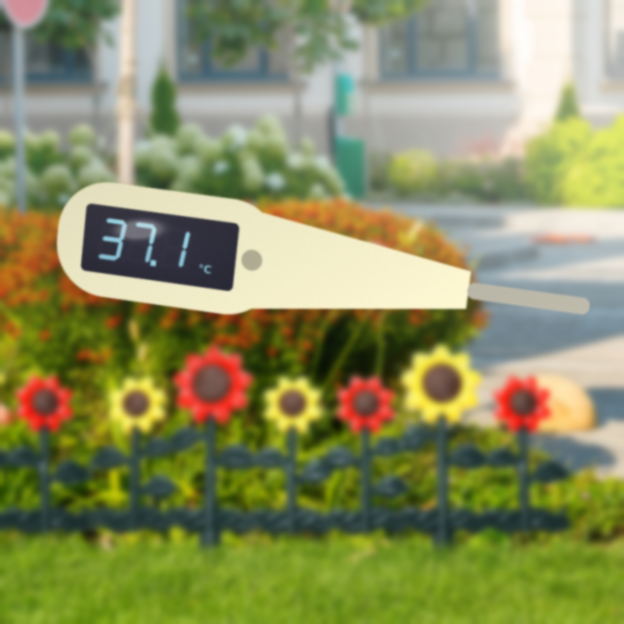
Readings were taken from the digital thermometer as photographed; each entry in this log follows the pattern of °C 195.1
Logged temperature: °C 37.1
